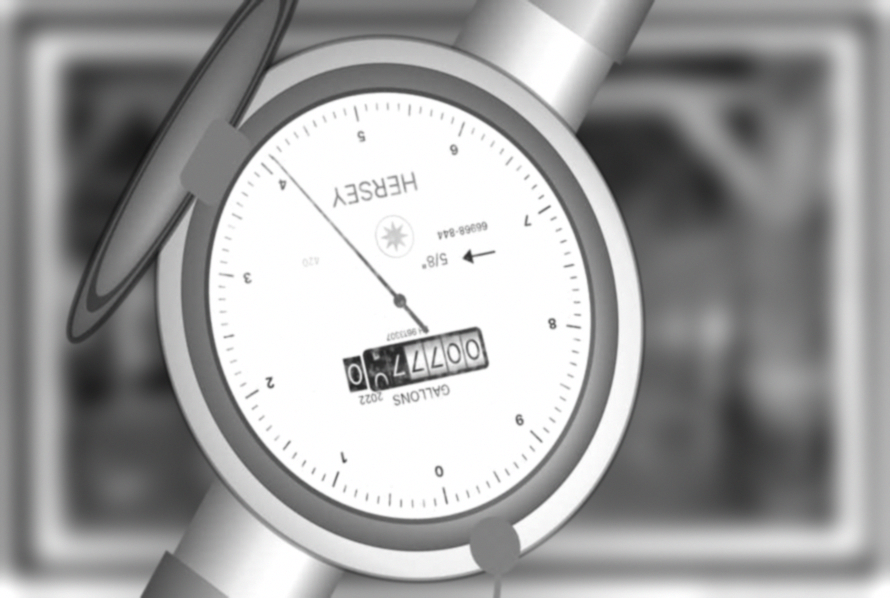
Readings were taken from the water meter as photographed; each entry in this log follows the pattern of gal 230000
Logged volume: gal 77704.1
